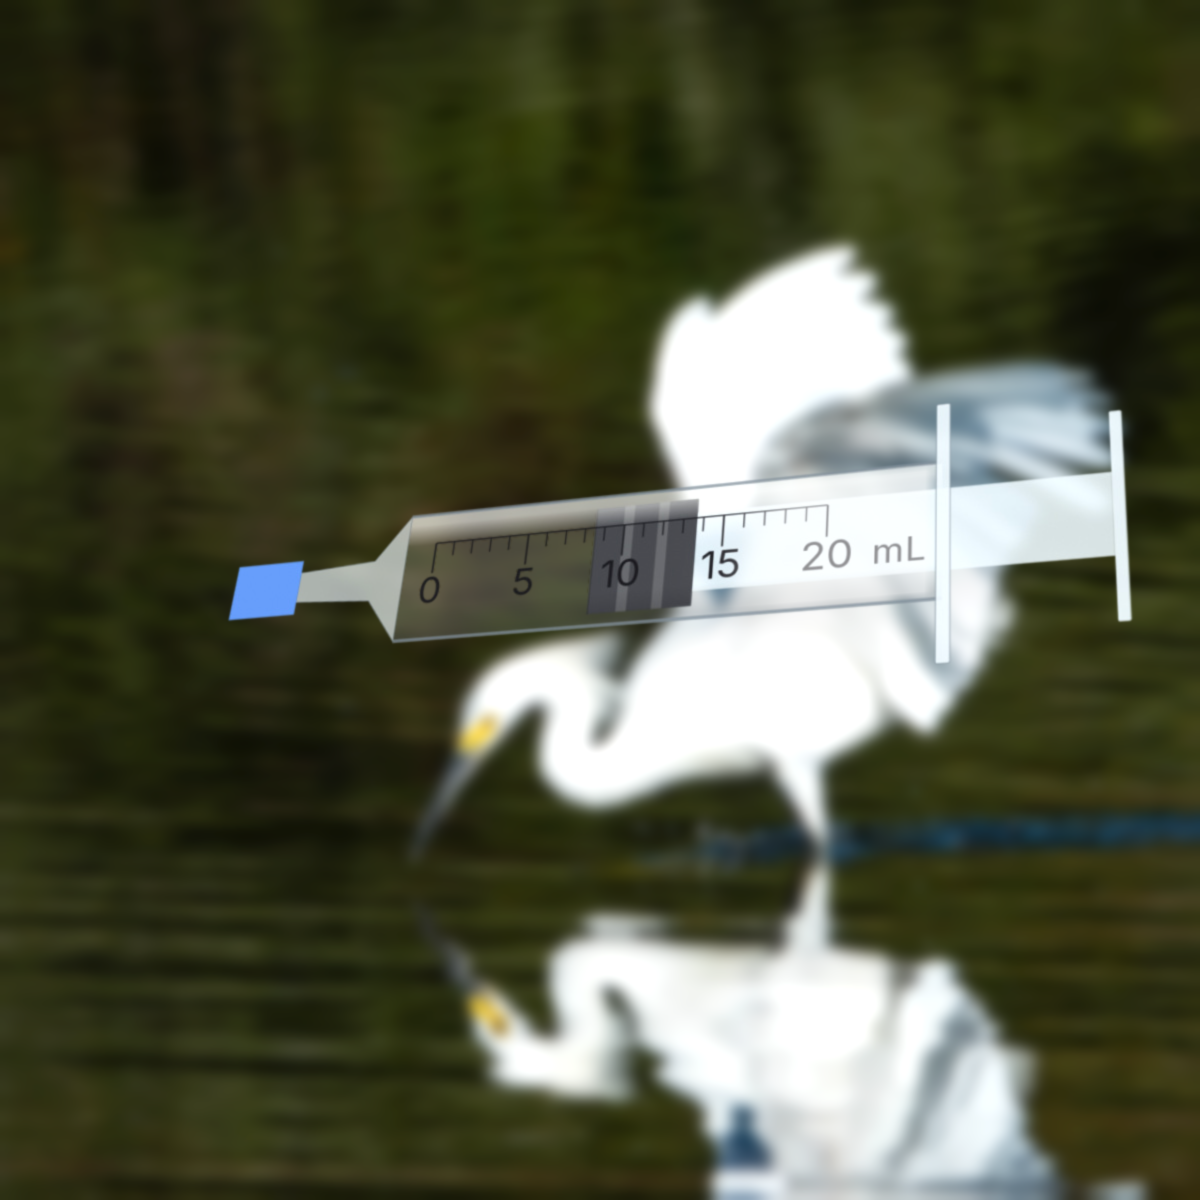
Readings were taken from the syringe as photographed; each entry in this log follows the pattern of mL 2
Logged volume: mL 8.5
